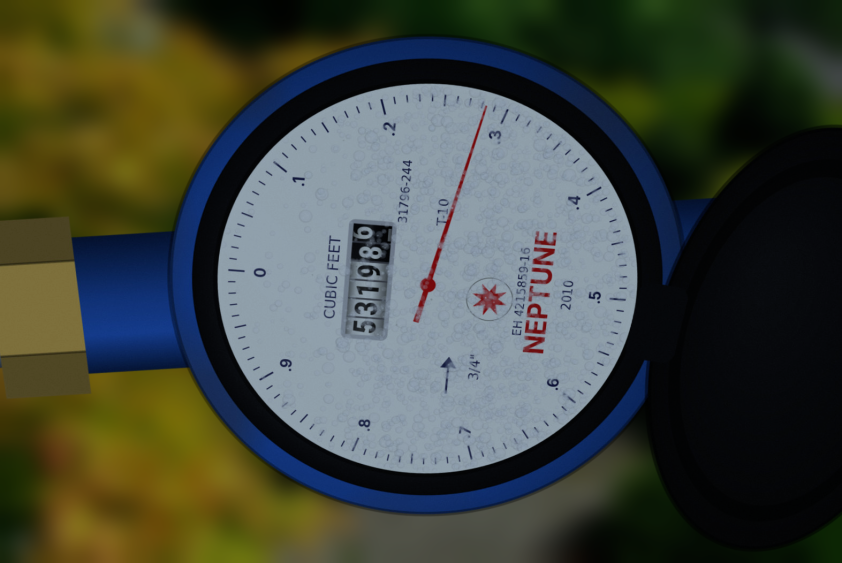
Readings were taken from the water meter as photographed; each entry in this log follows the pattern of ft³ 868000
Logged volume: ft³ 531986.28
